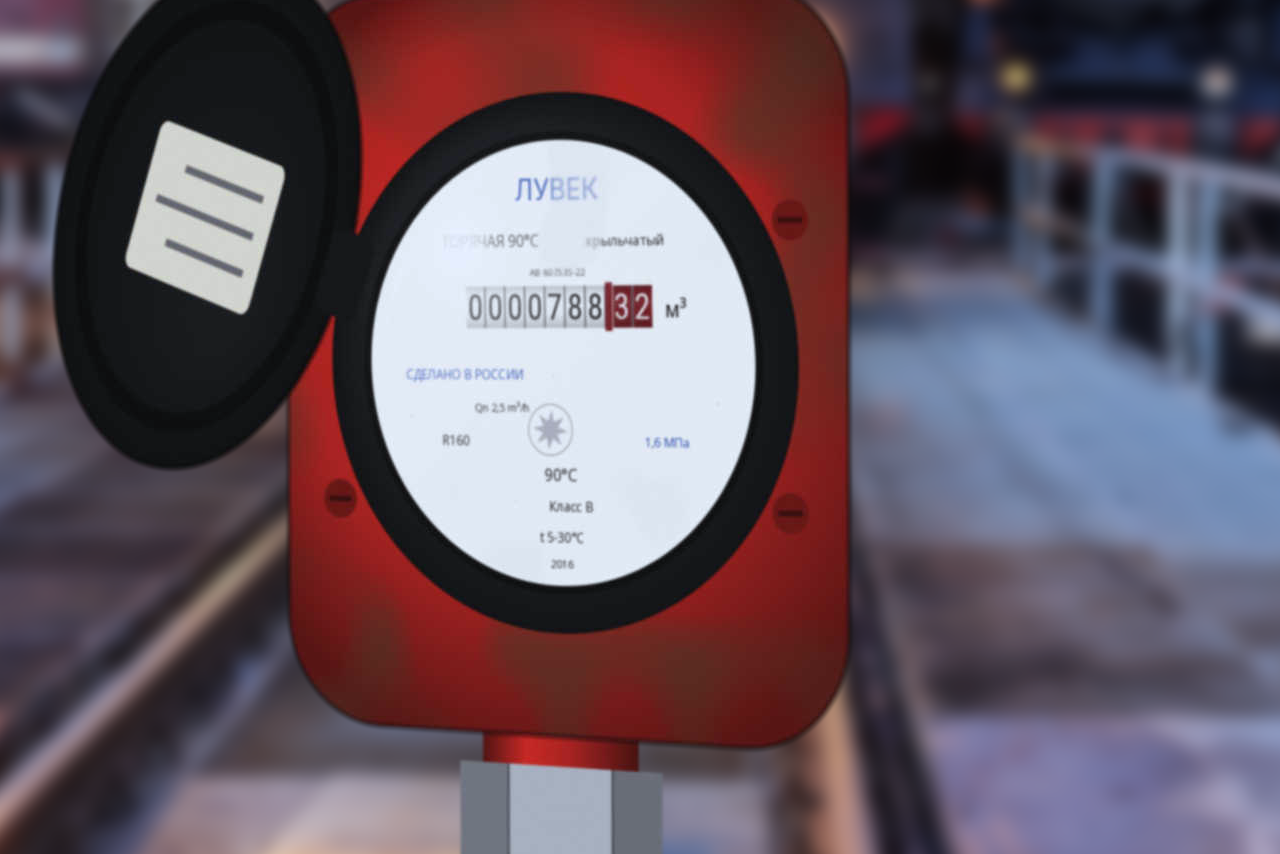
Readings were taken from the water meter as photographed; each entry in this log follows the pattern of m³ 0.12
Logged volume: m³ 788.32
